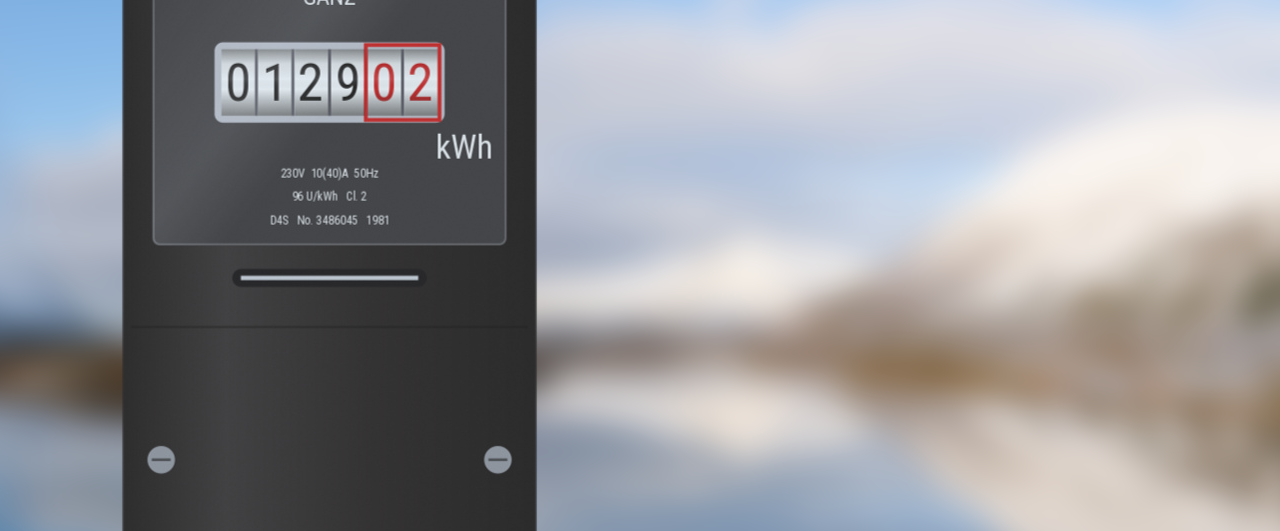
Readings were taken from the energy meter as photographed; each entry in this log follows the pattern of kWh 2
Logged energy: kWh 129.02
